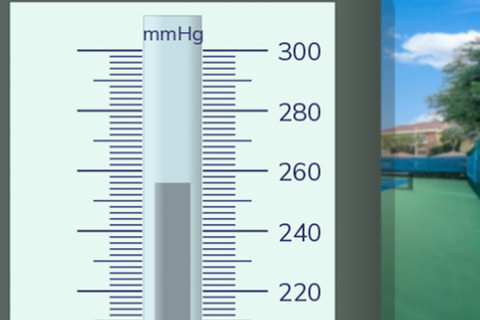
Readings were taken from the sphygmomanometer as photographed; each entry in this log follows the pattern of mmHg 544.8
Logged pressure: mmHg 256
